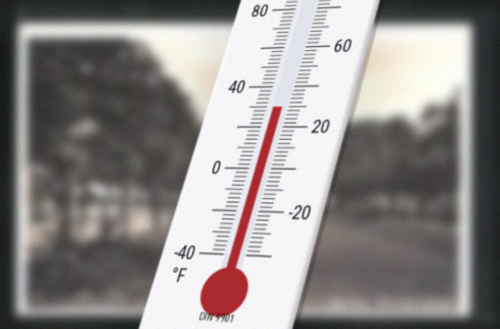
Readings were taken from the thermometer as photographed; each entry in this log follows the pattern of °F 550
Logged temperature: °F 30
